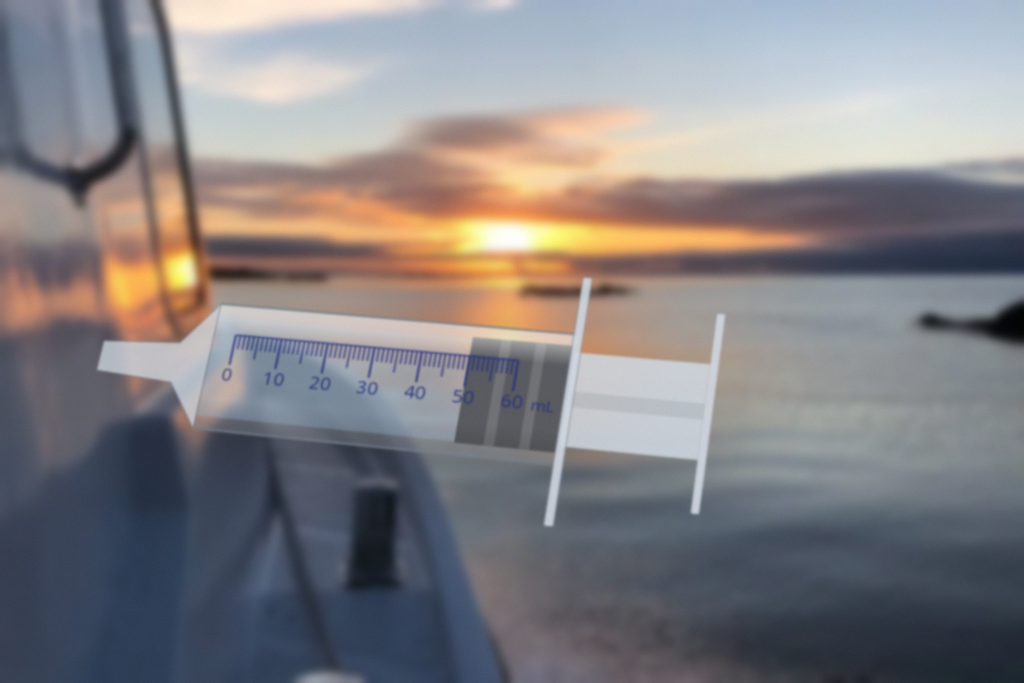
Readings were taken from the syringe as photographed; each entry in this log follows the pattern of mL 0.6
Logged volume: mL 50
